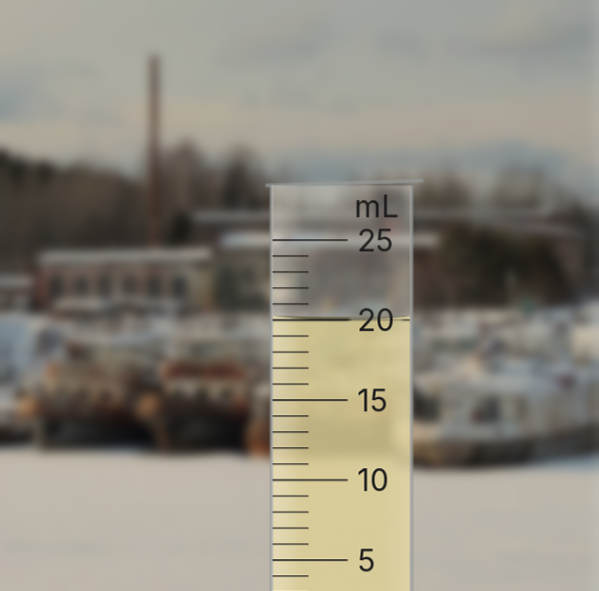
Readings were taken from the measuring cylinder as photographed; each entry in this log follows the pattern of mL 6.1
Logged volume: mL 20
